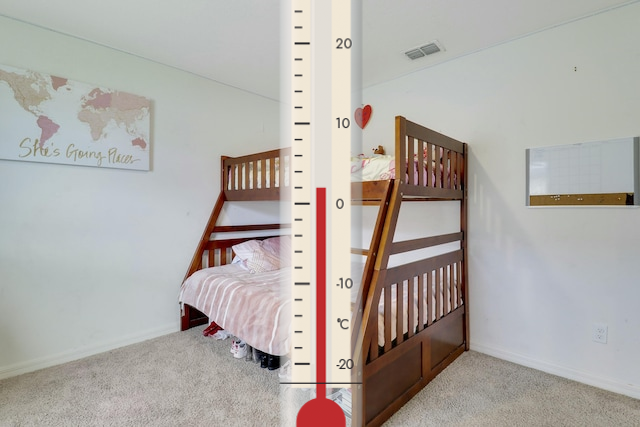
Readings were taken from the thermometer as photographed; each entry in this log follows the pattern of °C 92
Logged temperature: °C 2
